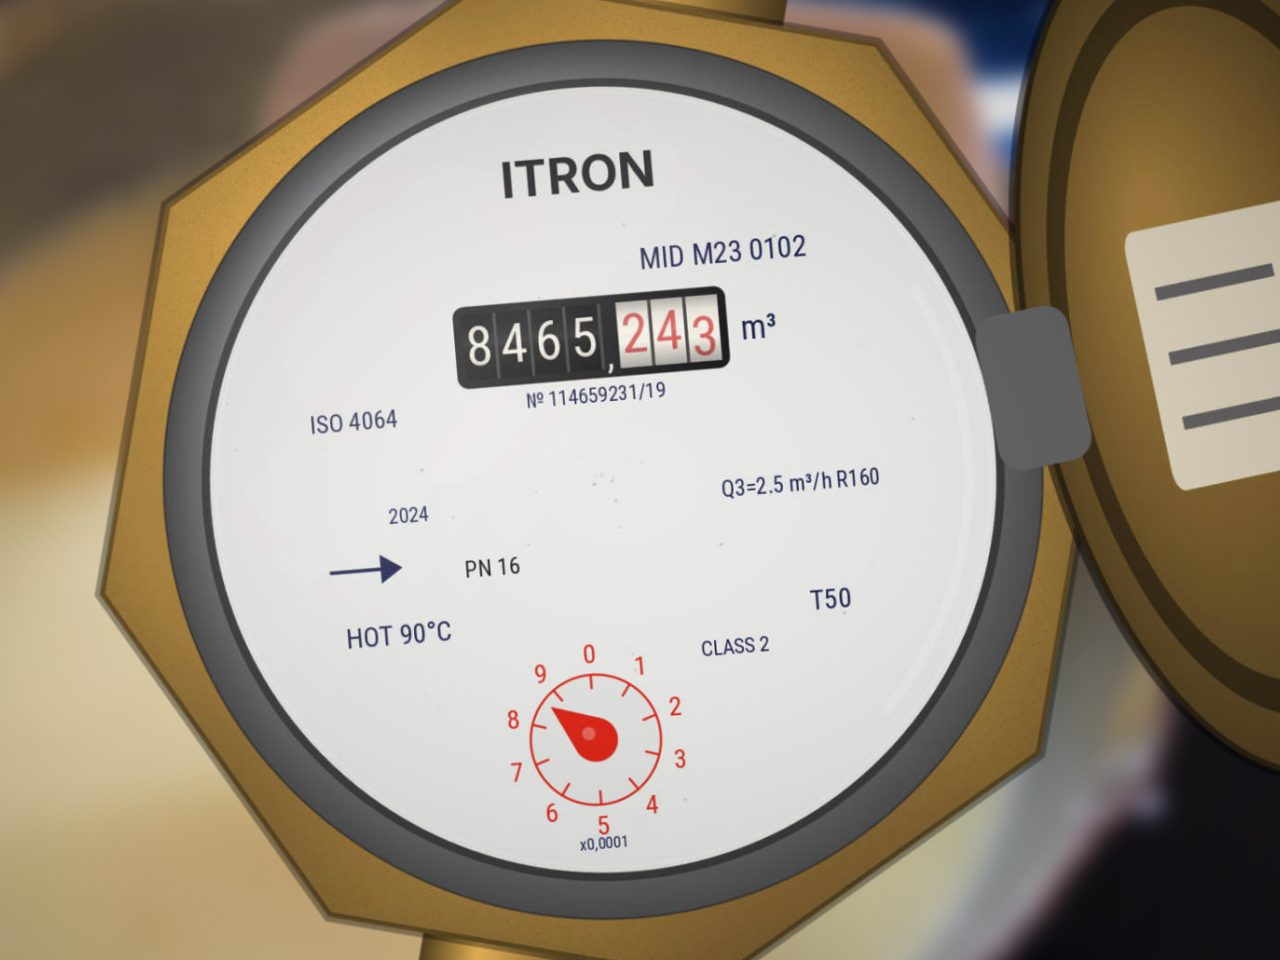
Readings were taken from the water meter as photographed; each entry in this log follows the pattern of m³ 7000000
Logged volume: m³ 8465.2428
